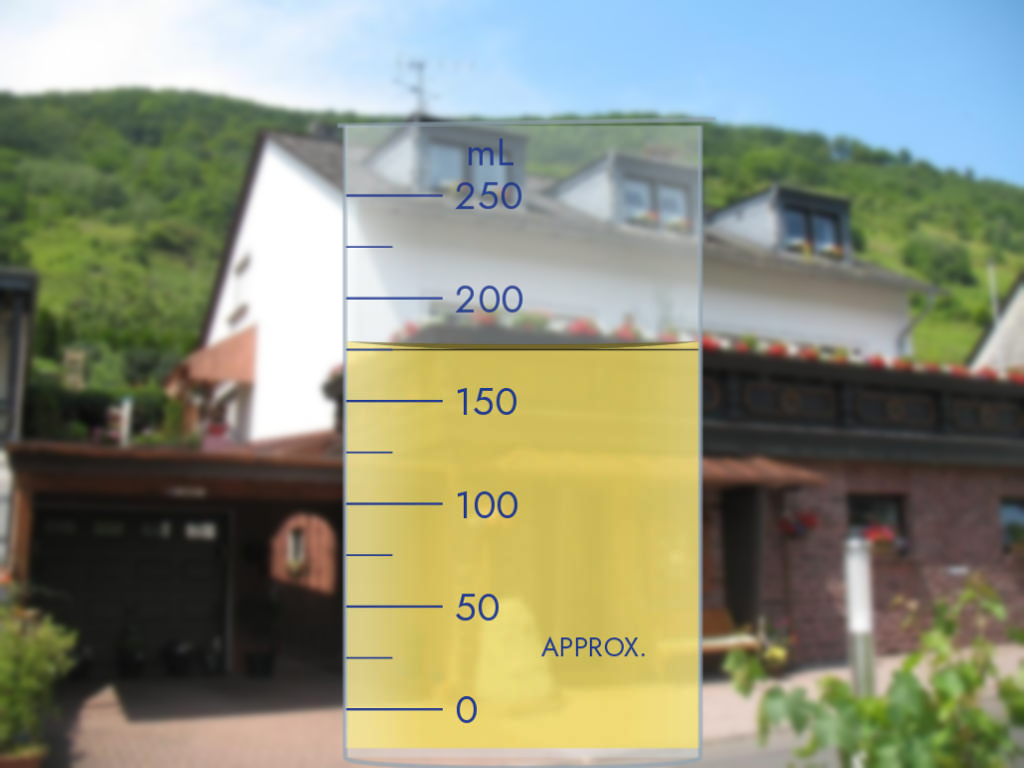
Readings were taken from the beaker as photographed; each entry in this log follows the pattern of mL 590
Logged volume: mL 175
